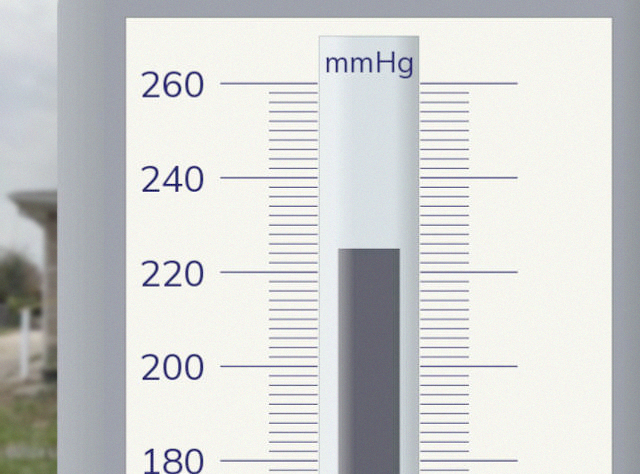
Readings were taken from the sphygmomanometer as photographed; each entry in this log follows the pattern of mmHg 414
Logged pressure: mmHg 225
